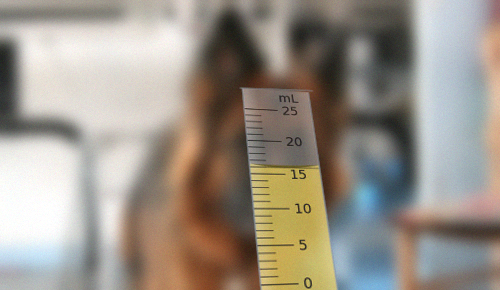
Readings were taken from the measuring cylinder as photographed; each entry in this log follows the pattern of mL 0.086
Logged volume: mL 16
